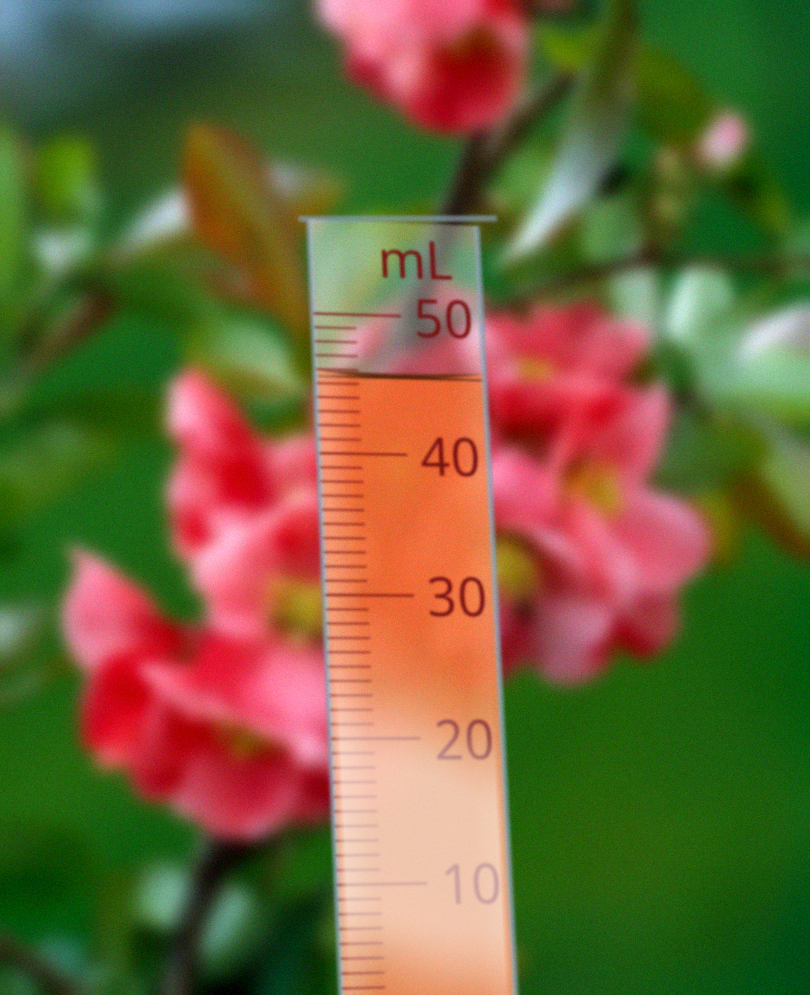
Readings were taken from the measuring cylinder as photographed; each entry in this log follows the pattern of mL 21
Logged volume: mL 45.5
